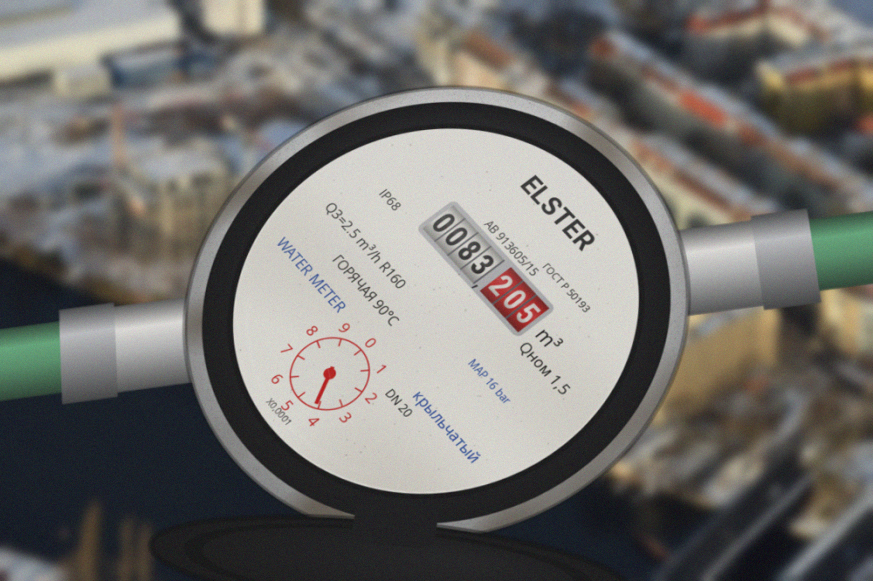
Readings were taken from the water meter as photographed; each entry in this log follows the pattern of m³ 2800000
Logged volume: m³ 83.2054
